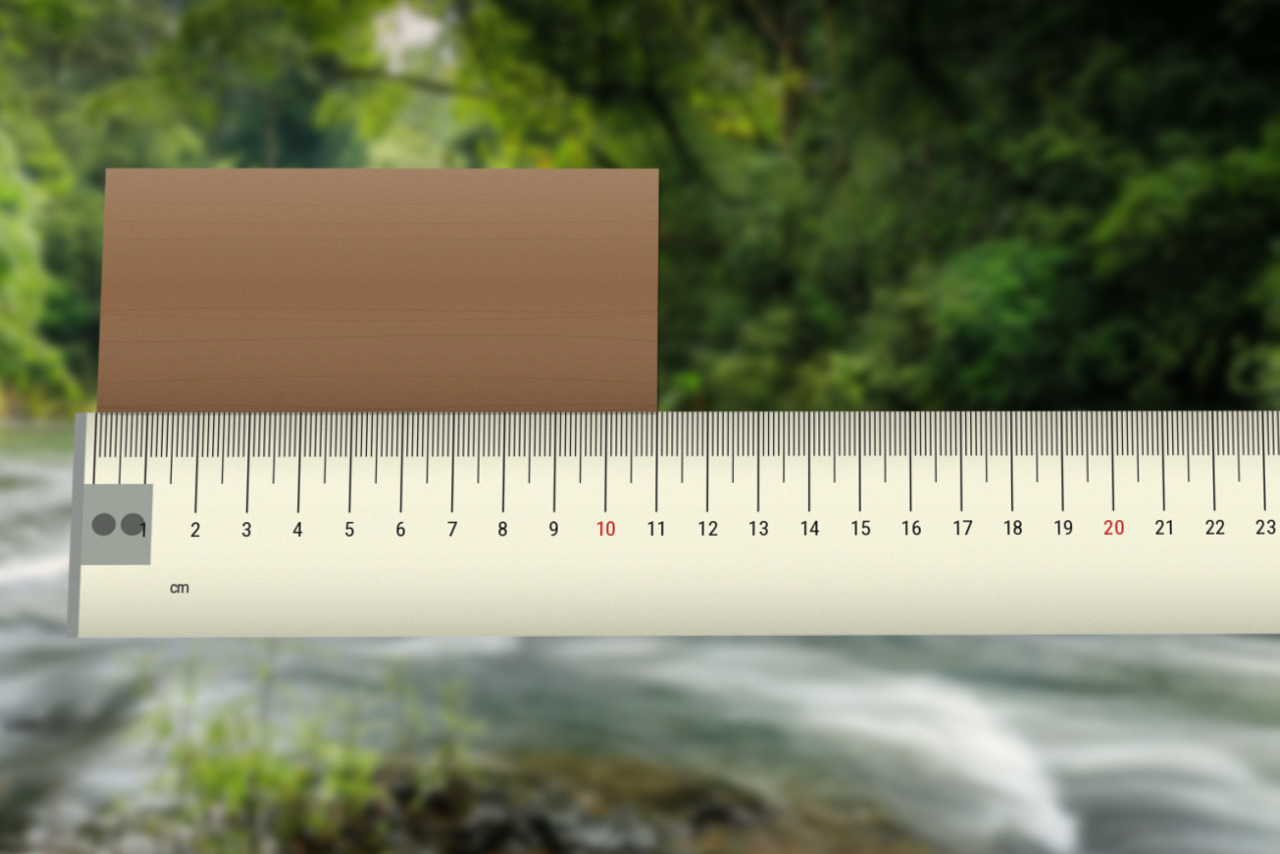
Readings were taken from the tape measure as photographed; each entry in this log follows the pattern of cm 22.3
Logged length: cm 11
